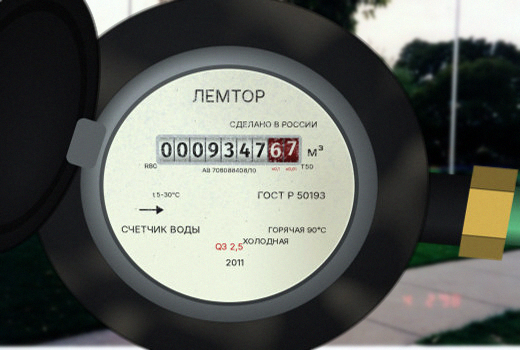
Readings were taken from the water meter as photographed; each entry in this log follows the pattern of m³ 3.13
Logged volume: m³ 9347.67
